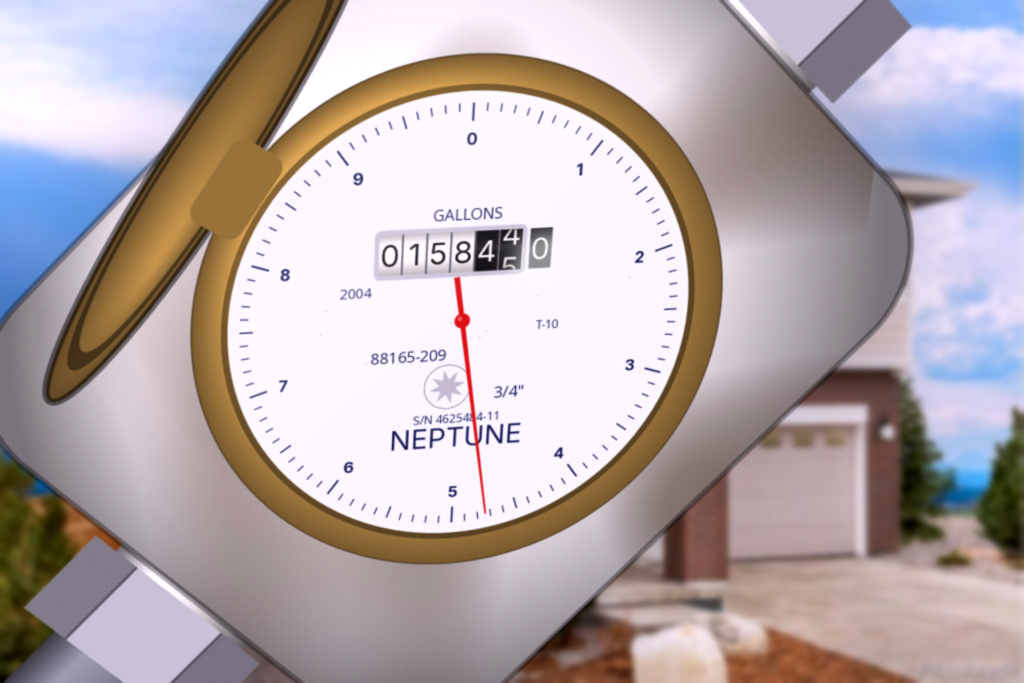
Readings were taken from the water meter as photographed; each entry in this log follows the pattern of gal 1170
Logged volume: gal 158444.7
